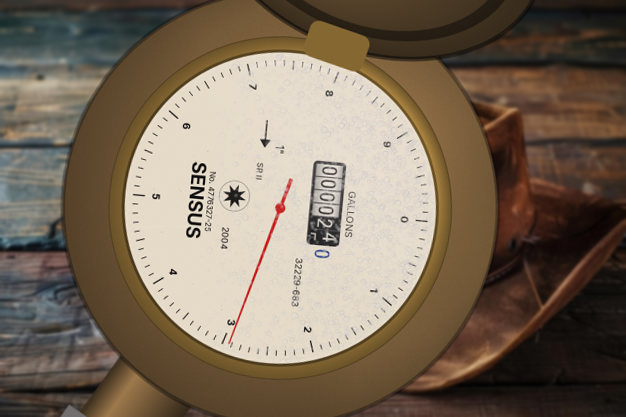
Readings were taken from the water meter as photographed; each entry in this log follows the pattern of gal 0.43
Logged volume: gal 242.9
